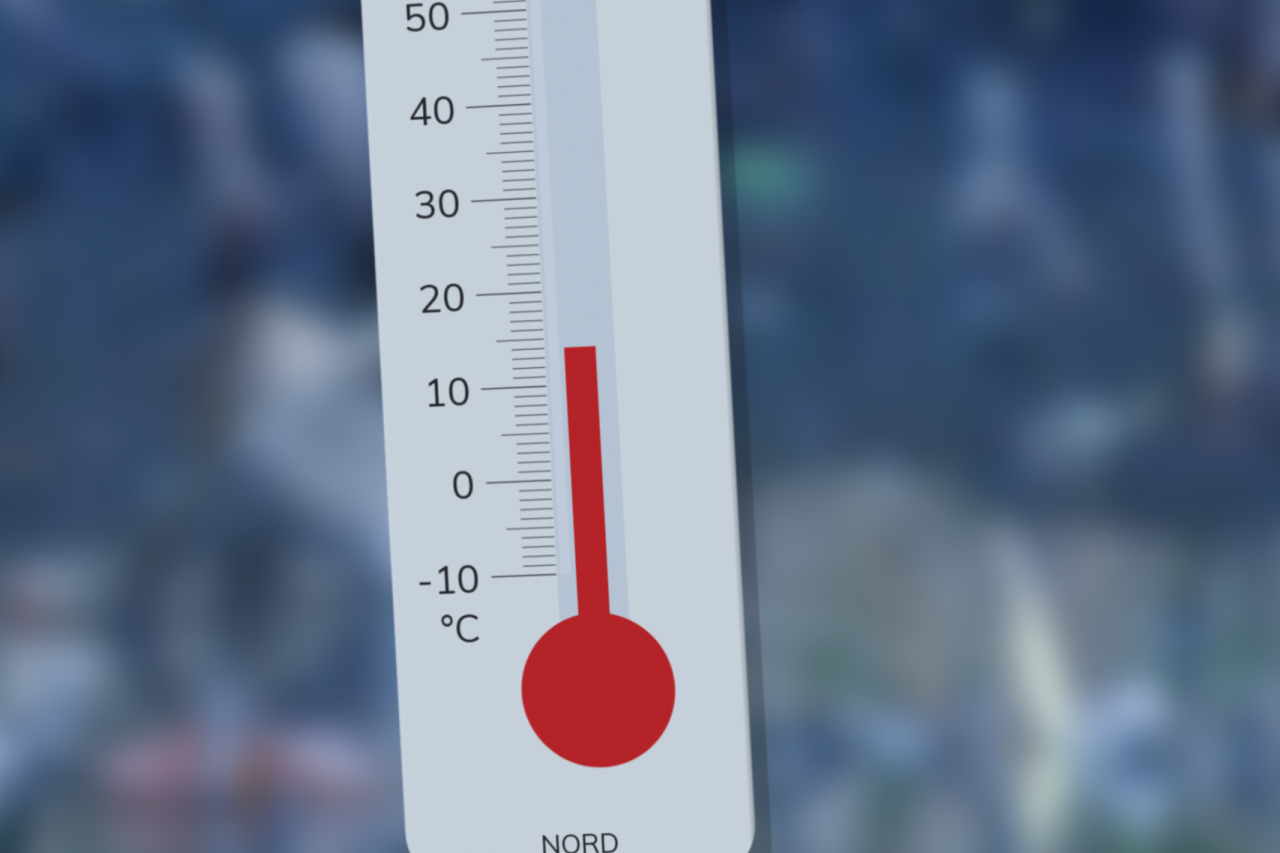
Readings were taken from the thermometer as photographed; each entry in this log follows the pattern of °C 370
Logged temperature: °C 14
